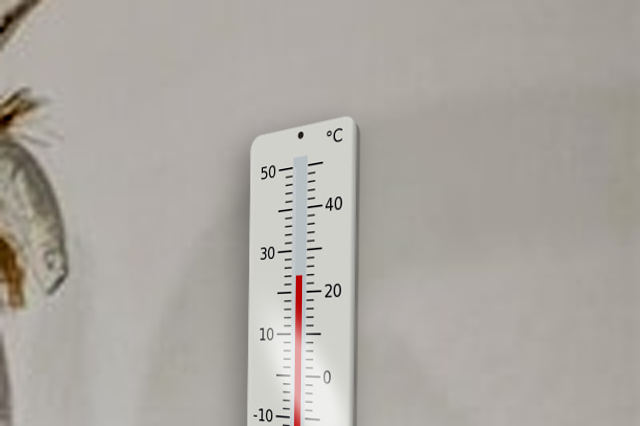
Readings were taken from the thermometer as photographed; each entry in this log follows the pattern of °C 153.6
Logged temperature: °C 24
